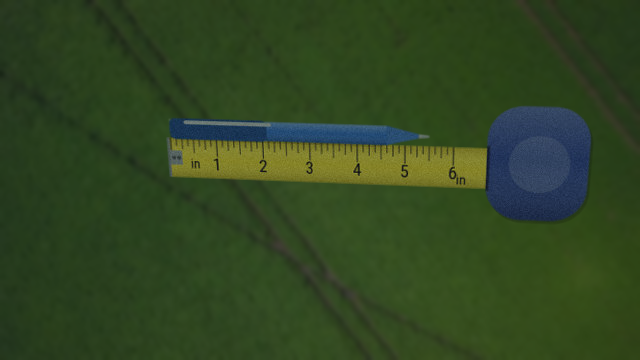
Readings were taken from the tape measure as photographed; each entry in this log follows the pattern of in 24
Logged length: in 5.5
